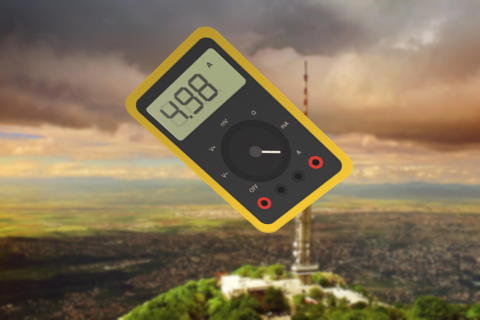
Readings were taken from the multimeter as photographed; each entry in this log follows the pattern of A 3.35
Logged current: A 4.98
